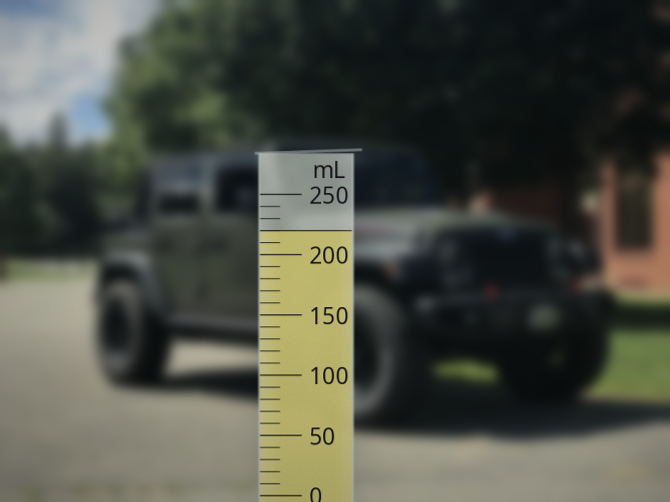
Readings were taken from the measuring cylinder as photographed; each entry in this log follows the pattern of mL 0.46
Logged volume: mL 220
